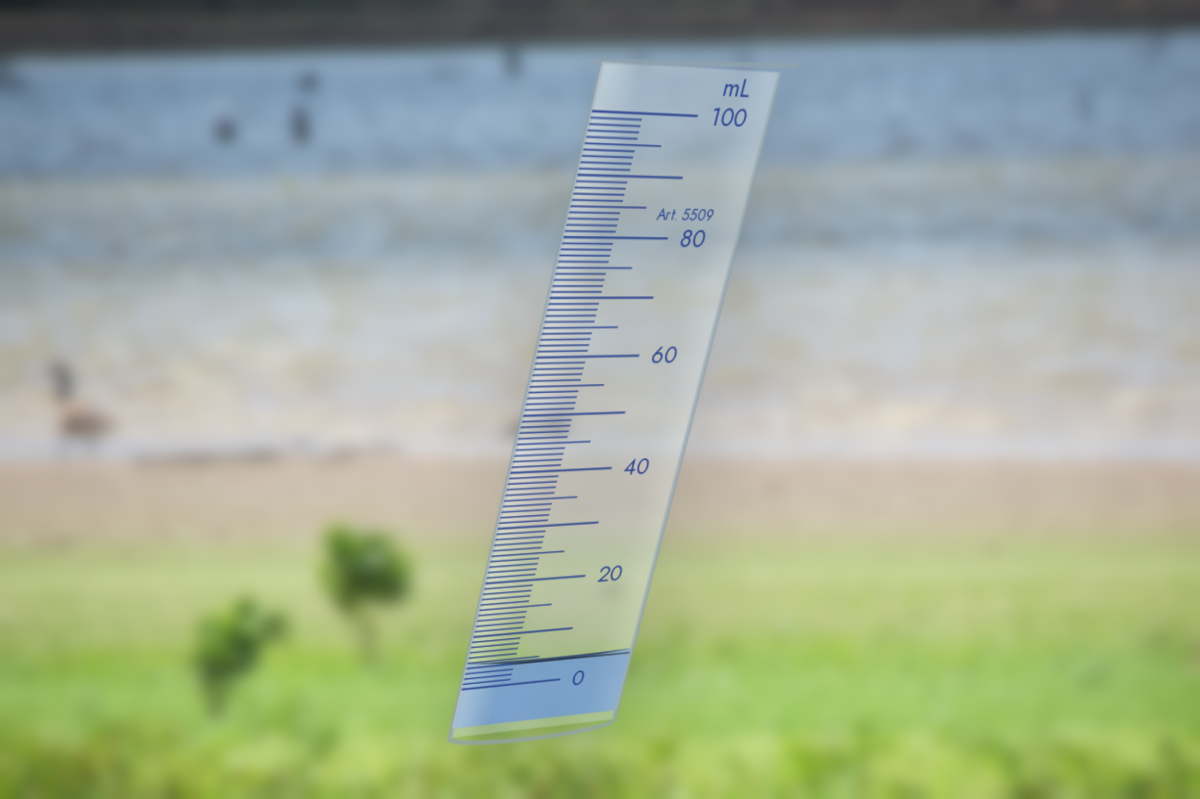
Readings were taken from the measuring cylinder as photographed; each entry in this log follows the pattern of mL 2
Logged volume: mL 4
